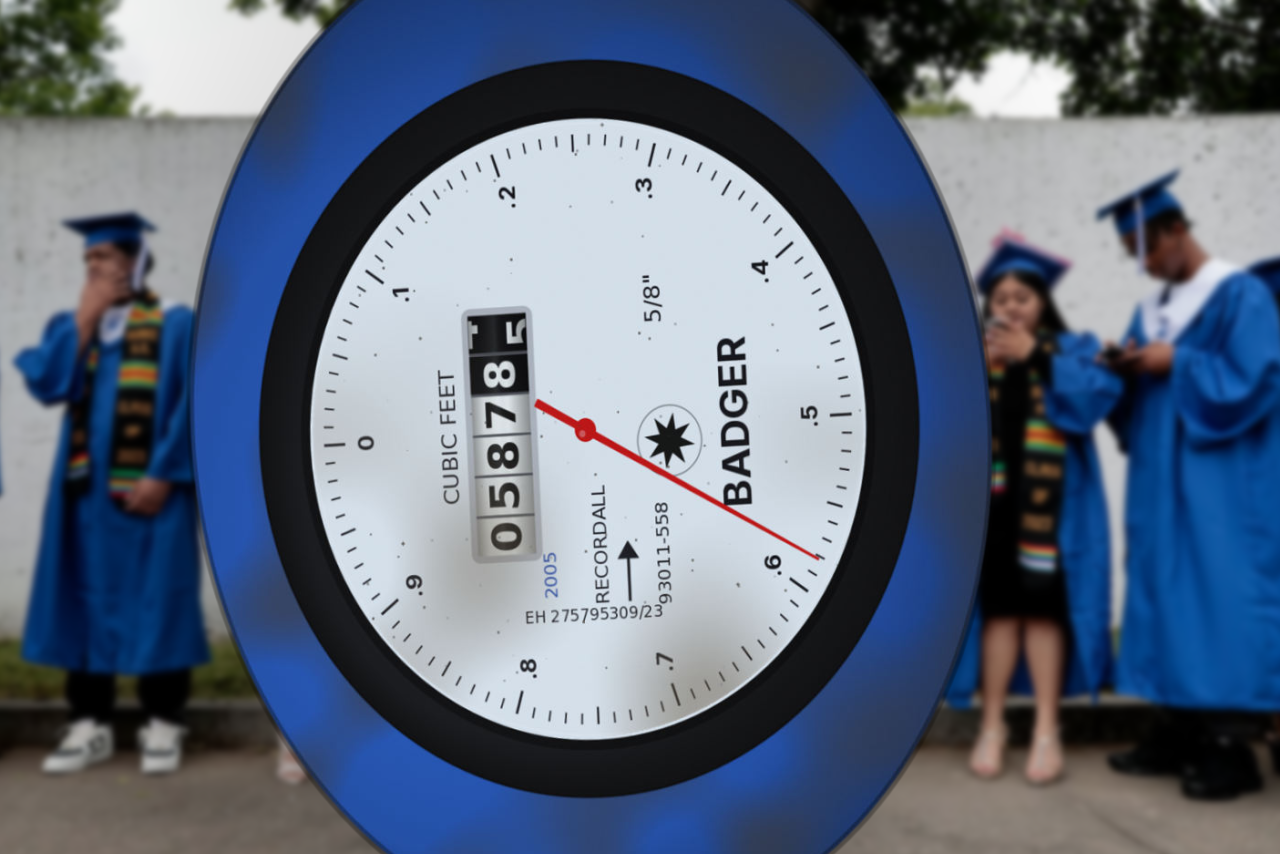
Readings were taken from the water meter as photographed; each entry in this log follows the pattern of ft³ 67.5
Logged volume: ft³ 58784.58
